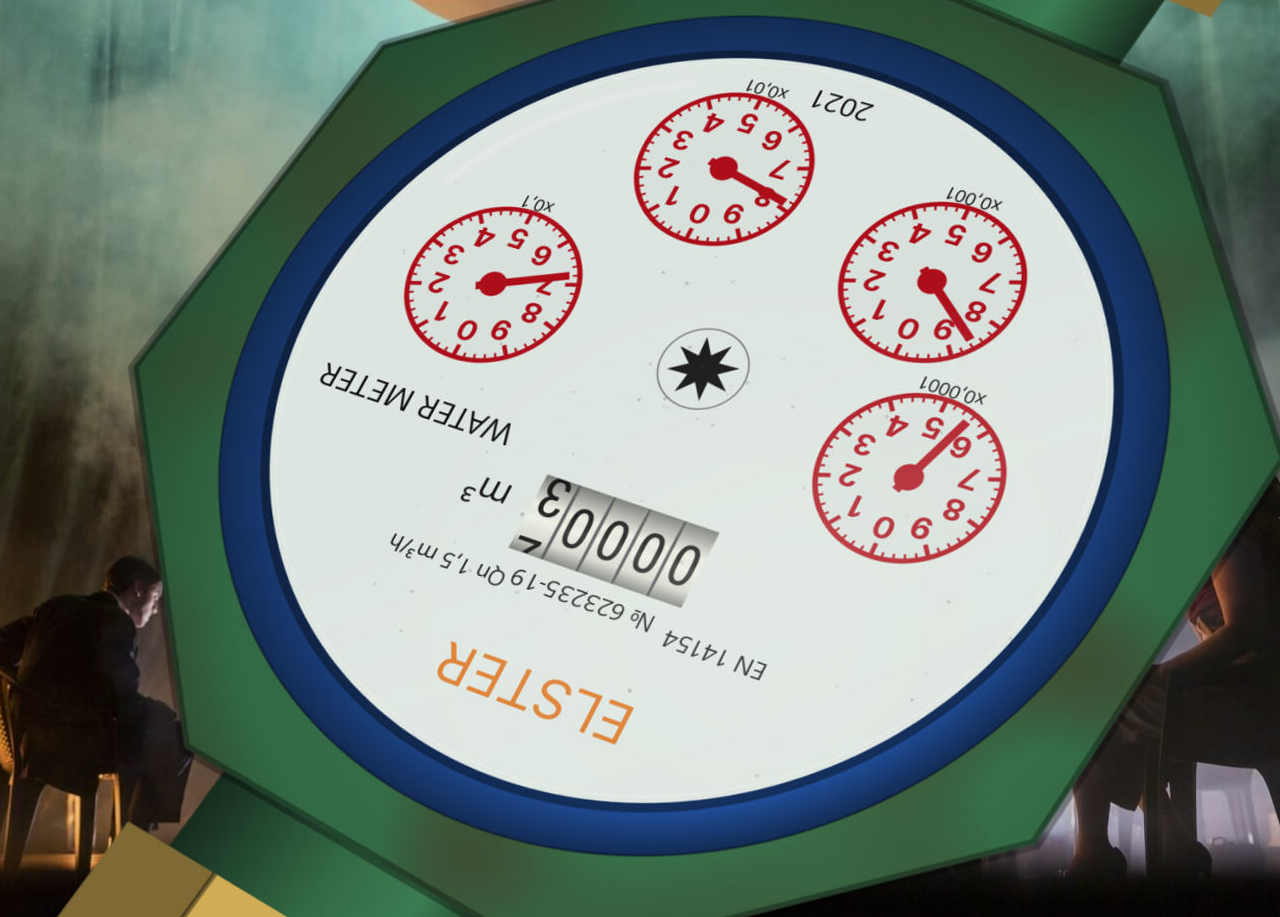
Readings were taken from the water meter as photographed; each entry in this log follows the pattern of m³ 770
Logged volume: m³ 2.6785
